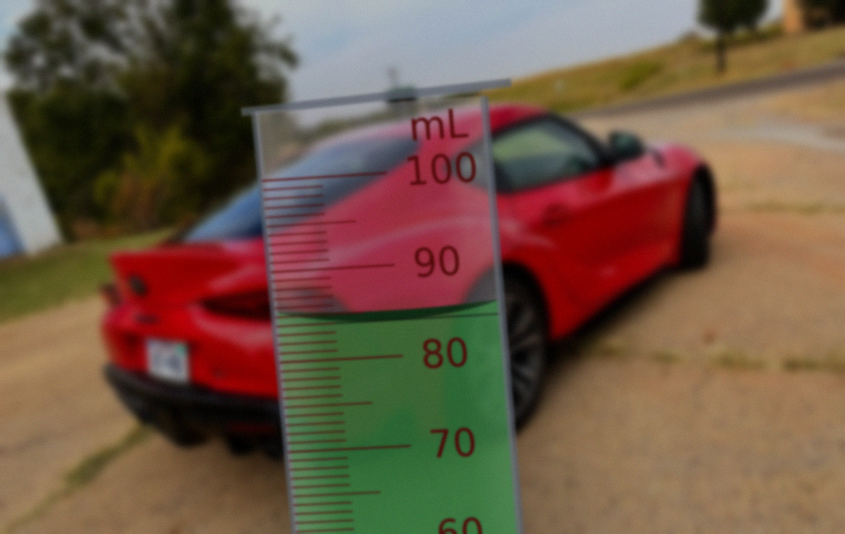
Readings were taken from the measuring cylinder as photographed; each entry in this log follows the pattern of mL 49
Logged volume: mL 84
